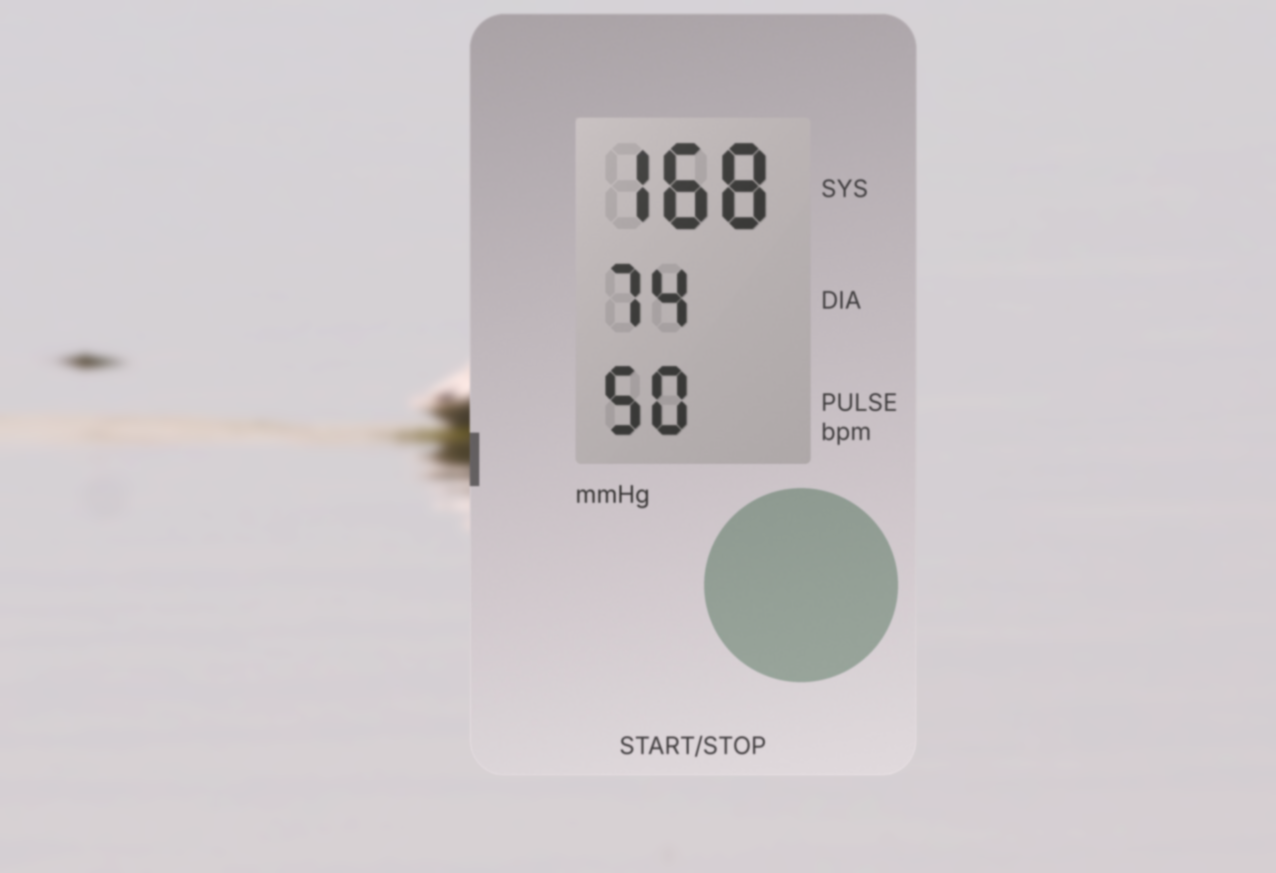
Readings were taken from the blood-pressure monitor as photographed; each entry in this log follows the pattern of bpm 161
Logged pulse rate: bpm 50
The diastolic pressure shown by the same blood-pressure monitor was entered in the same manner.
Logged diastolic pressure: mmHg 74
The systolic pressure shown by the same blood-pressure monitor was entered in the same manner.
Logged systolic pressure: mmHg 168
